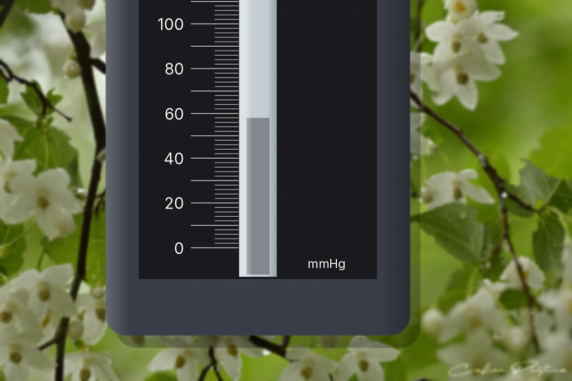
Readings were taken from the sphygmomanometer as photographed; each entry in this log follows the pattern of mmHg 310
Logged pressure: mmHg 58
